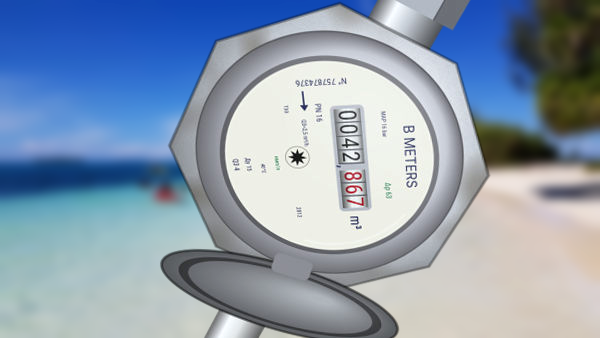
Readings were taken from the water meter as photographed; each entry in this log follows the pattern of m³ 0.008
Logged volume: m³ 42.867
